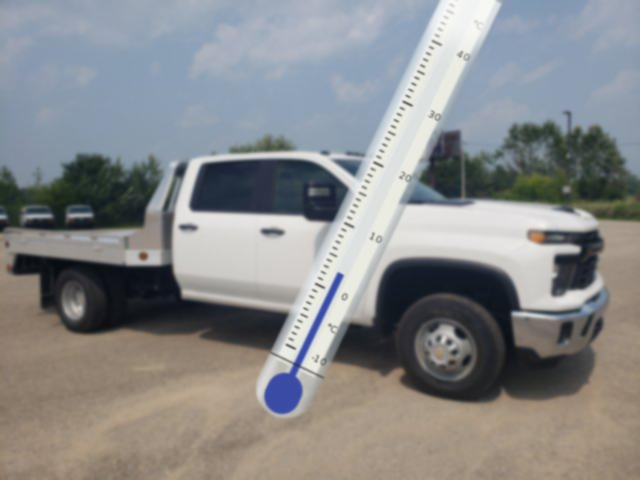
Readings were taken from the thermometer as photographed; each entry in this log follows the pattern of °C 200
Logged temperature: °C 3
